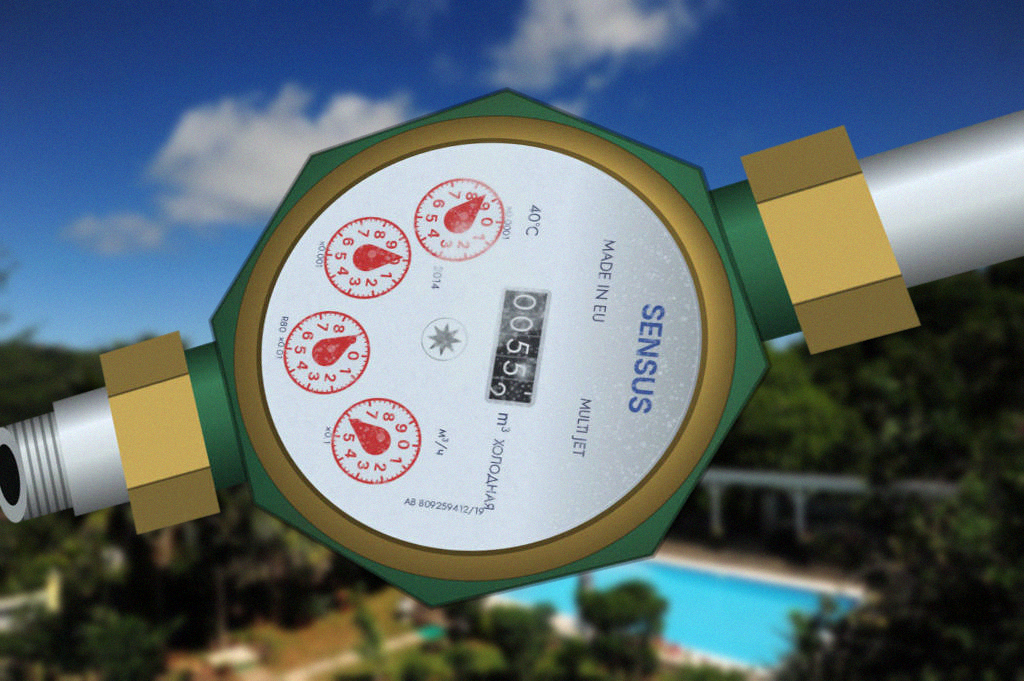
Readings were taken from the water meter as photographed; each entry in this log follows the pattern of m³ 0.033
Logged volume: m³ 551.5898
